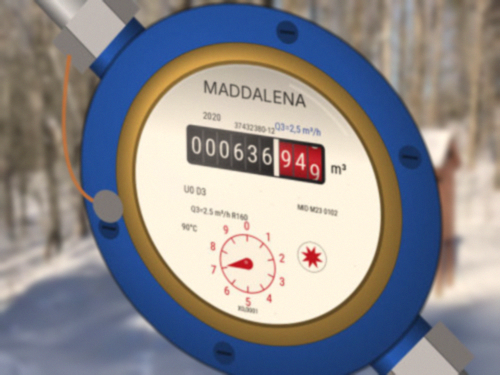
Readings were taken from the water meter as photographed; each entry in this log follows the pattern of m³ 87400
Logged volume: m³ 636.9487
